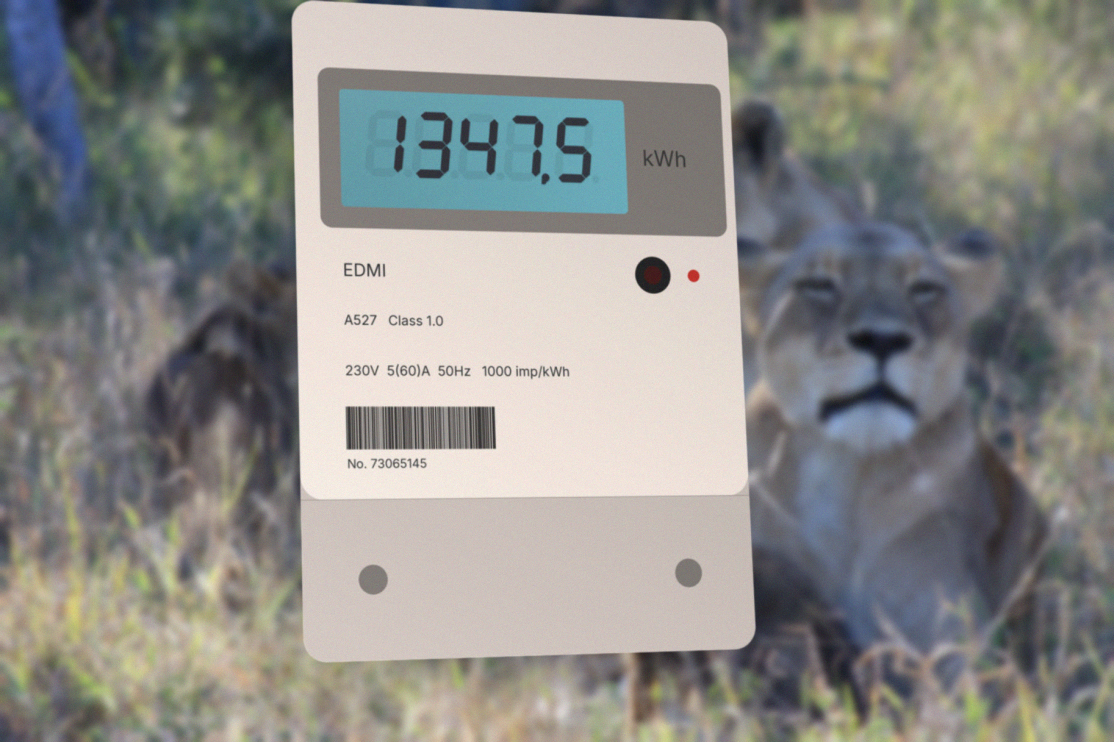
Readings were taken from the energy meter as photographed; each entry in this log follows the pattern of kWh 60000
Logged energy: kWh 1347.5
